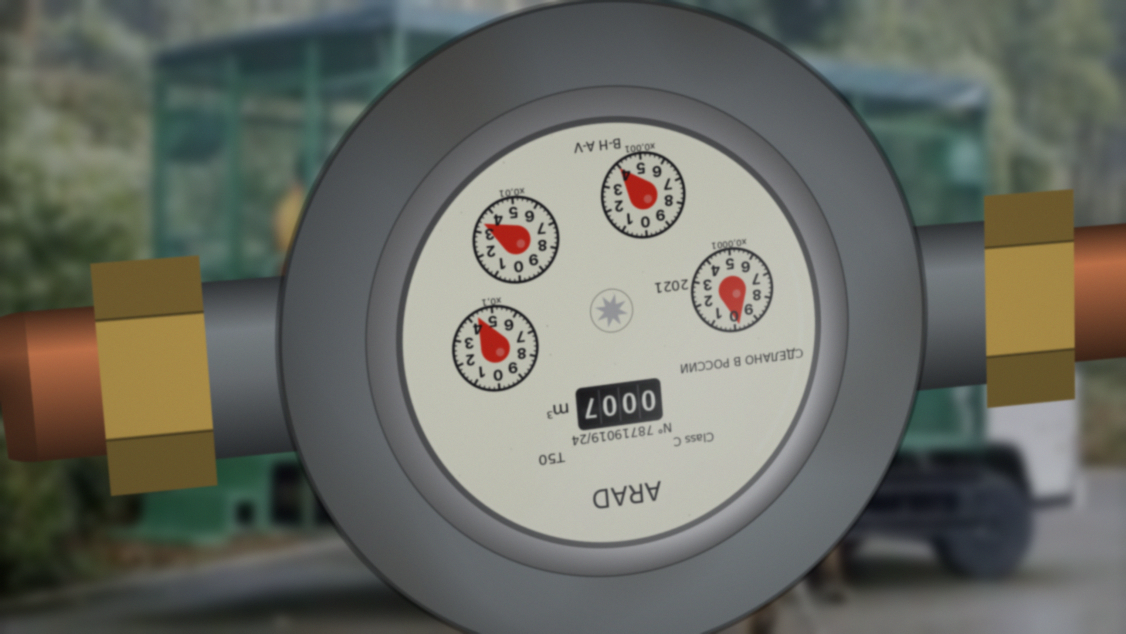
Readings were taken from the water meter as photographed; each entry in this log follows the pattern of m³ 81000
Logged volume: m³ 7.4339
